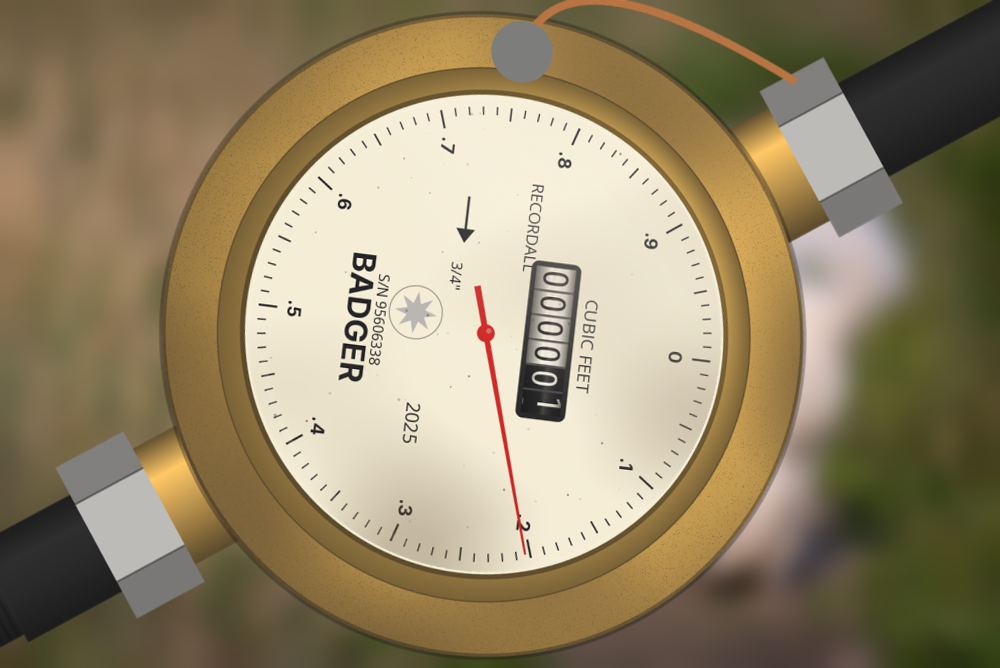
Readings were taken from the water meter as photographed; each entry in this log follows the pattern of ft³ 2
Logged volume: ft³ 1.20
